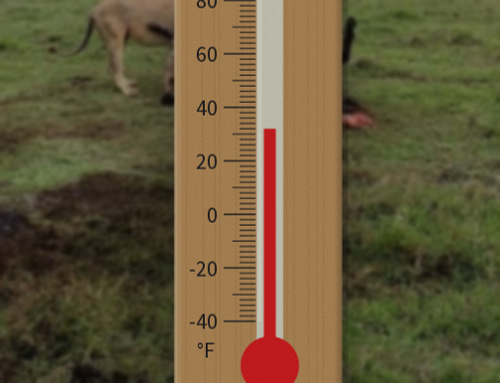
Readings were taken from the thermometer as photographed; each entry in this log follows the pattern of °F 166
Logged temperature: °F 32
